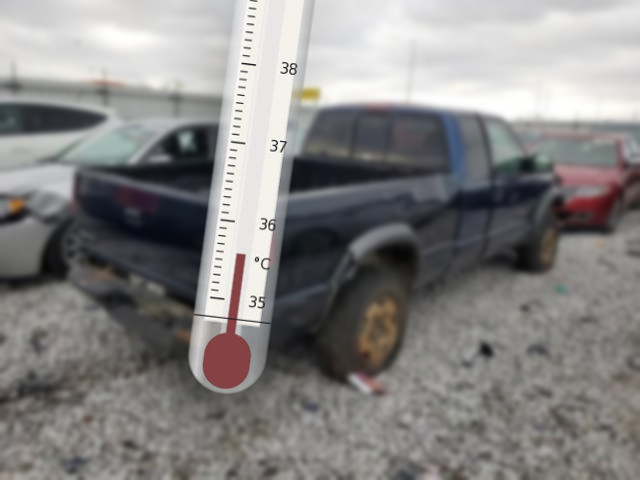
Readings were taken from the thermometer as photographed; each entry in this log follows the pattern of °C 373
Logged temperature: °C 35.6
